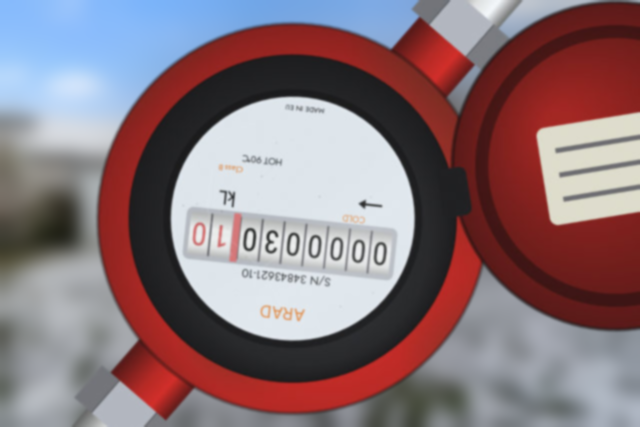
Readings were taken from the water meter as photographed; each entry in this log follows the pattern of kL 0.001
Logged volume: kL 30.10
